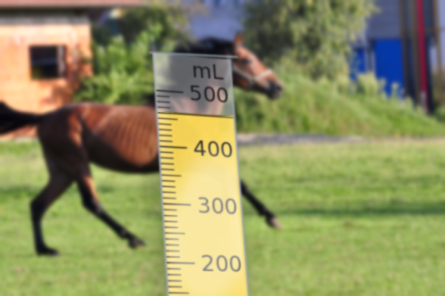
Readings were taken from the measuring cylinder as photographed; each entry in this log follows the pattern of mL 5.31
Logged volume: mL 460
